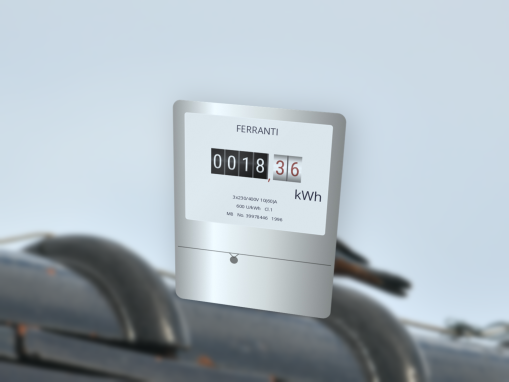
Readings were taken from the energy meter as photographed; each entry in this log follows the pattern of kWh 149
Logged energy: kWh 18.36
